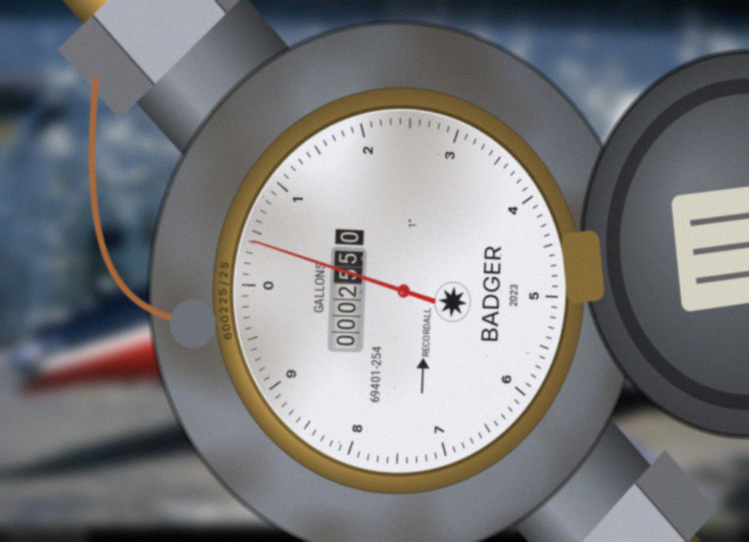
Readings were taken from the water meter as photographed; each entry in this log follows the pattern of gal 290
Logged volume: gal 2550.4
